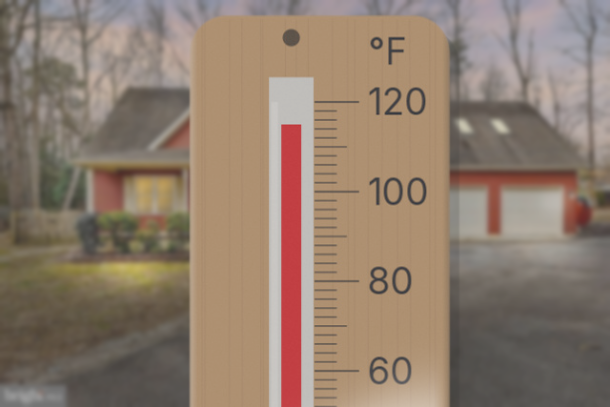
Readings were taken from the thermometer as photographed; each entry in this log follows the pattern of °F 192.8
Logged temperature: °F 115
